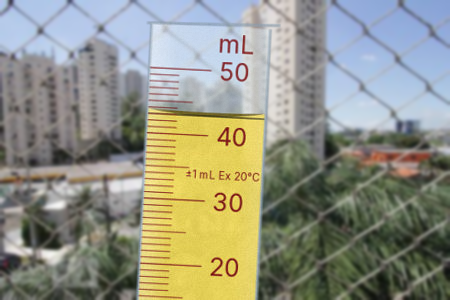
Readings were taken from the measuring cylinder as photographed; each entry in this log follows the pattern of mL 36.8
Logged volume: mL 43
